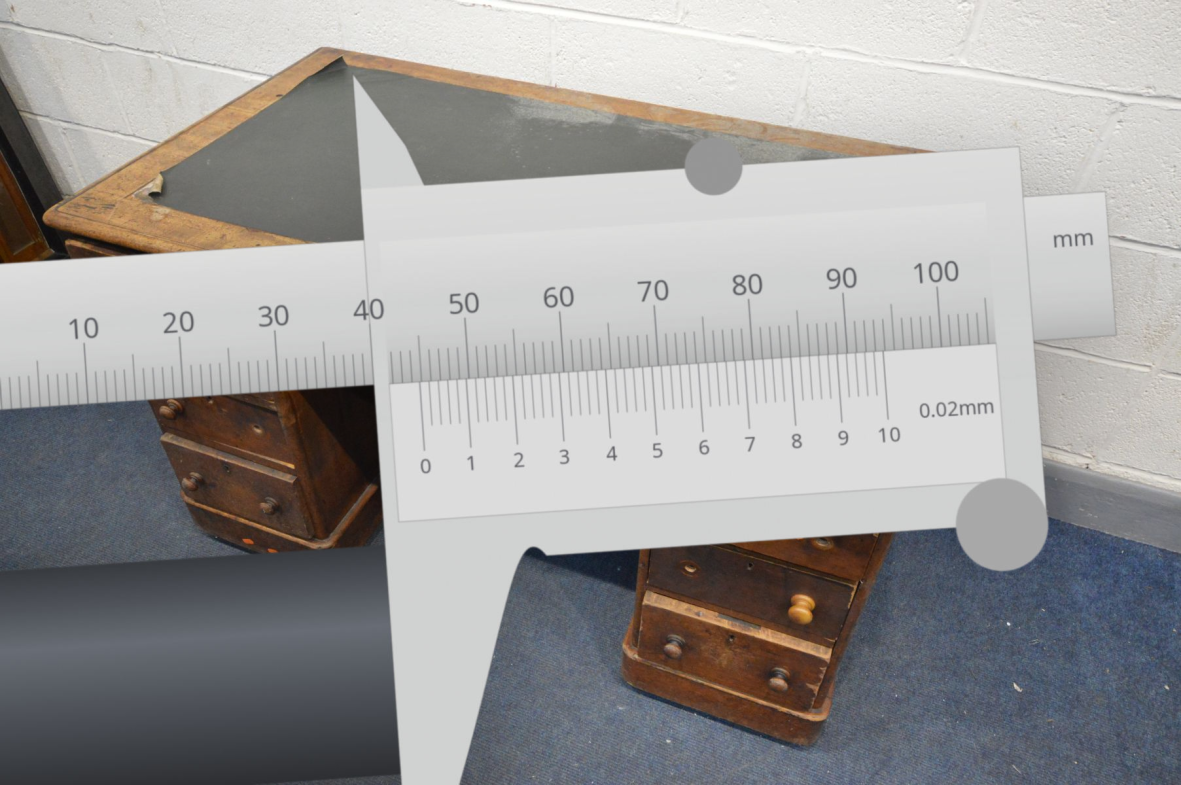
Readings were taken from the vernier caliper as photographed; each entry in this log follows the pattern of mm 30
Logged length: mm 44.8
